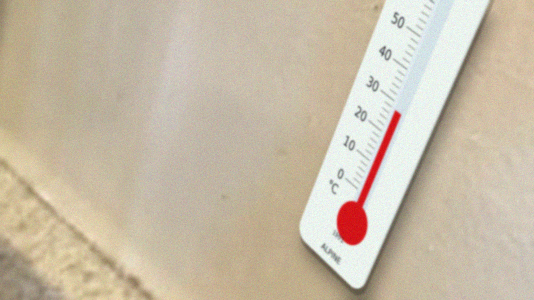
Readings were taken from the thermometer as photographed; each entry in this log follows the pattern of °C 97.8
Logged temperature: °C 28
